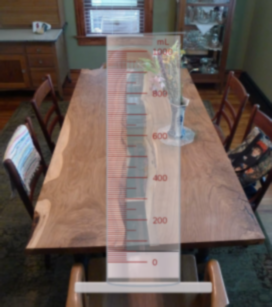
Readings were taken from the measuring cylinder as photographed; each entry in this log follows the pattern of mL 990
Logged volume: mL 50
